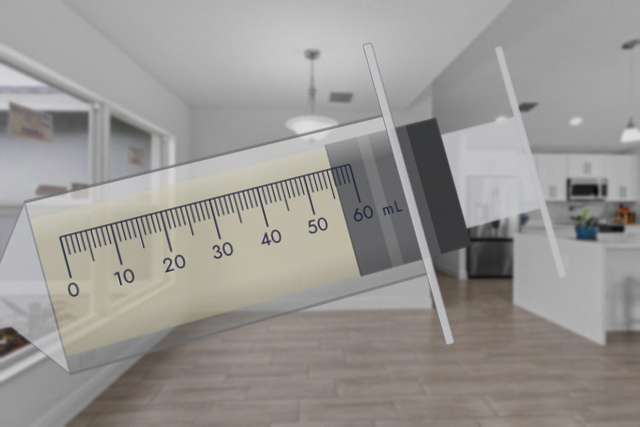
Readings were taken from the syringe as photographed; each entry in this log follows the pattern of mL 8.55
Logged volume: mL 56
